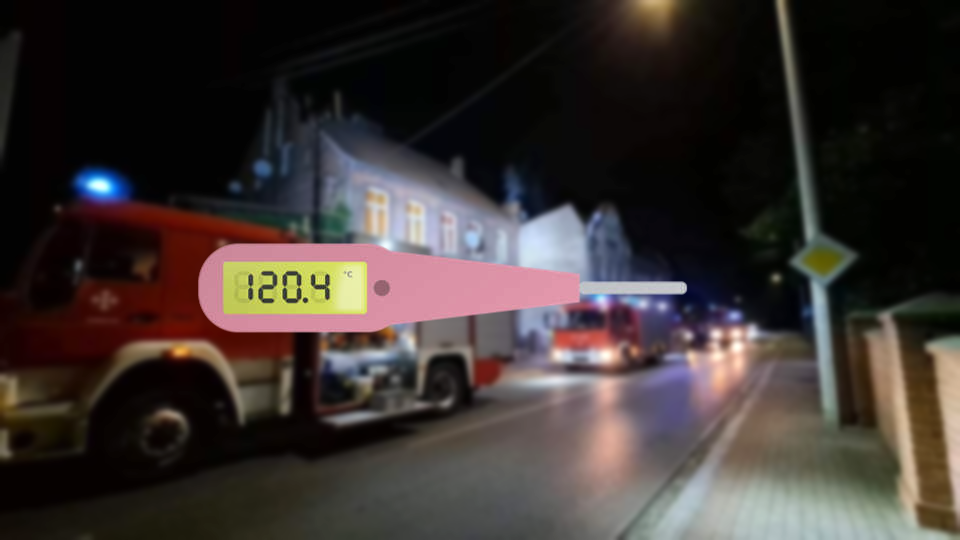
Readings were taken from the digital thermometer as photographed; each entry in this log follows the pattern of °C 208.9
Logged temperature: °C 120.4
